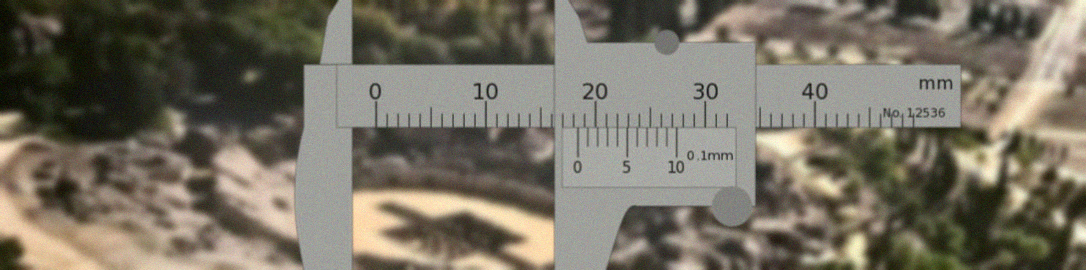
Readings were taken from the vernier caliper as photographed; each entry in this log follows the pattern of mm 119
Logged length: mm 18.4
